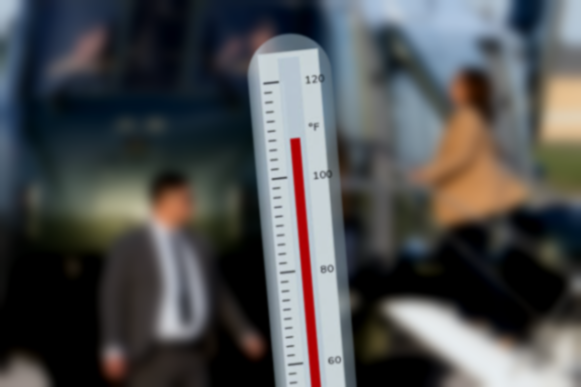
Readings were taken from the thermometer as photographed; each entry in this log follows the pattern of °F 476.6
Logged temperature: °F 108
